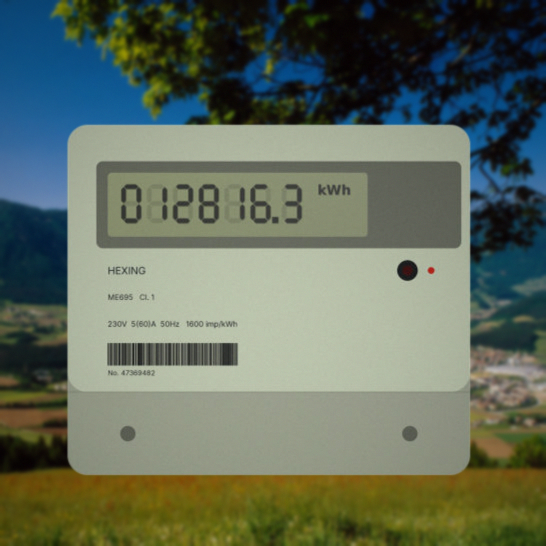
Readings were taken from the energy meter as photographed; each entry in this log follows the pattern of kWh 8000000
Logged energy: kWh 12816.3
